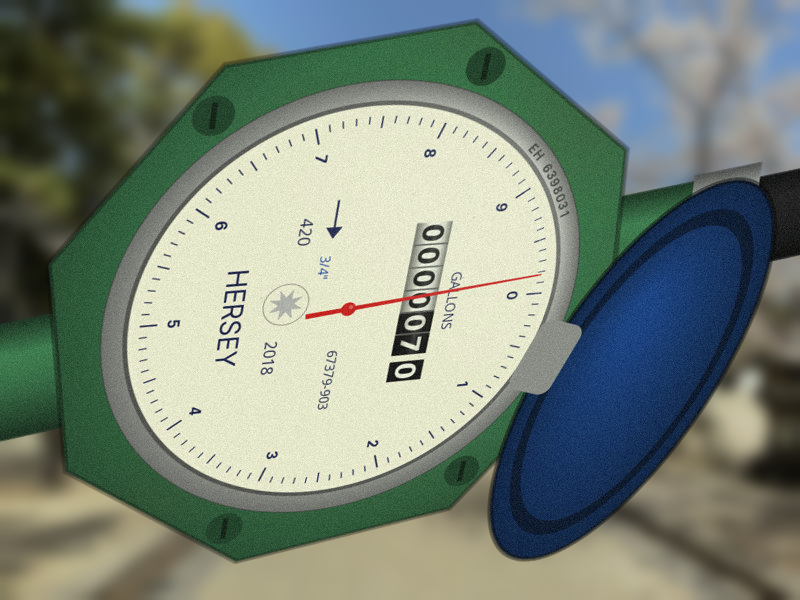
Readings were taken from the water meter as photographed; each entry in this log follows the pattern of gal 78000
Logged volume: gal 69.8
